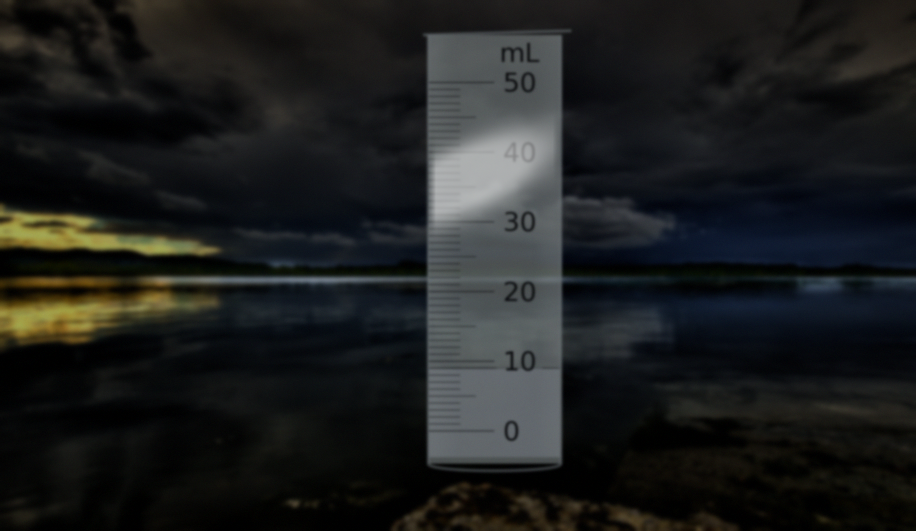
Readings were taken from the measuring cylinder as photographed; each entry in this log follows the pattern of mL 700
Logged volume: mL 9
